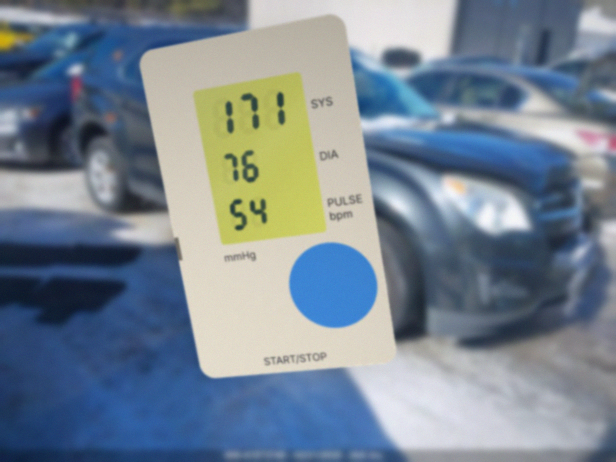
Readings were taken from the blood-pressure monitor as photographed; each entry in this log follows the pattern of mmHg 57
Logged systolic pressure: mmHg 171
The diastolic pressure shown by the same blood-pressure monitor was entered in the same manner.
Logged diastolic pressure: mmHg 76
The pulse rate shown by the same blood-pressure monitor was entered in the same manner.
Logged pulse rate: bpm 54
